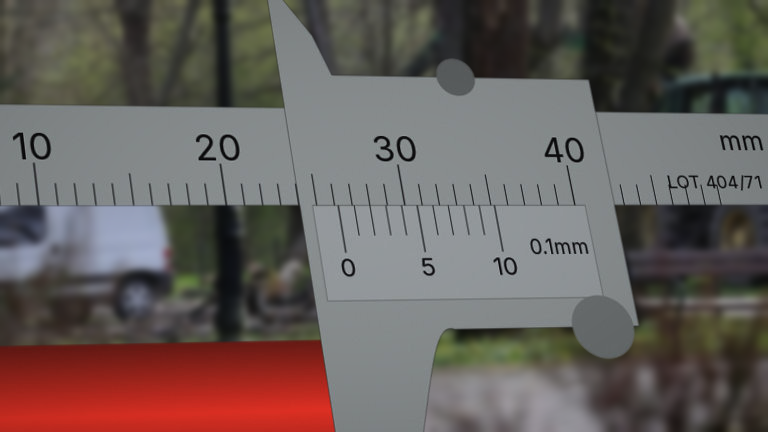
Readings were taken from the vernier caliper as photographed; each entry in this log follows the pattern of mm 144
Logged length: mm 26.2
